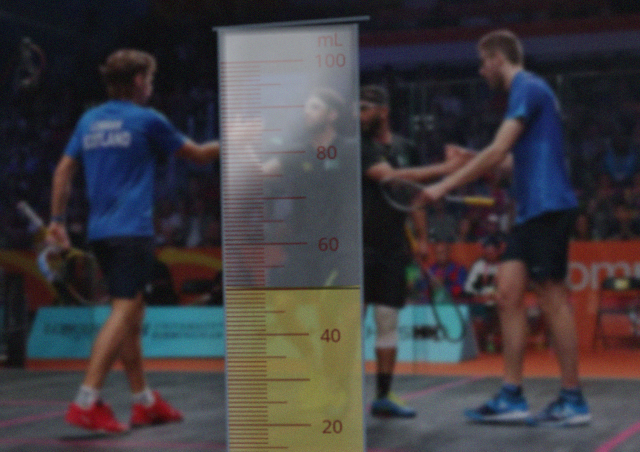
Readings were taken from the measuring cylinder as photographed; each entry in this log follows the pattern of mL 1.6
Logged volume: mL 50
